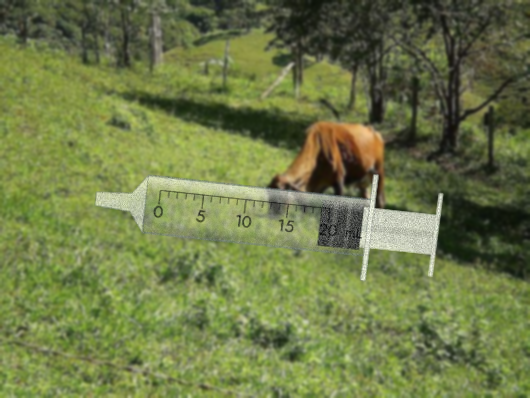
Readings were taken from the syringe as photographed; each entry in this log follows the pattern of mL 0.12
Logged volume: mL 19
